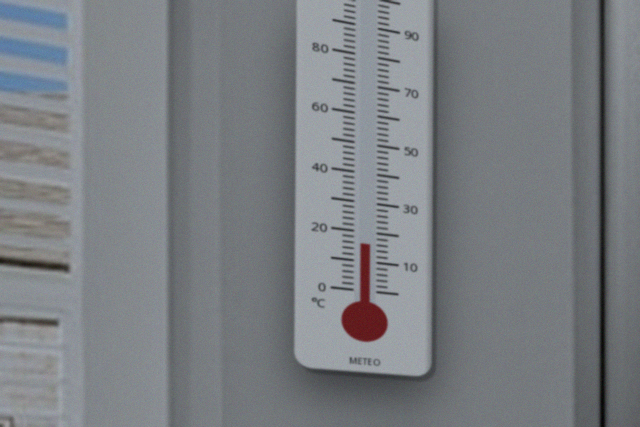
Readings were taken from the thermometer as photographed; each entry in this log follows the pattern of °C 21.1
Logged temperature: °C 16
